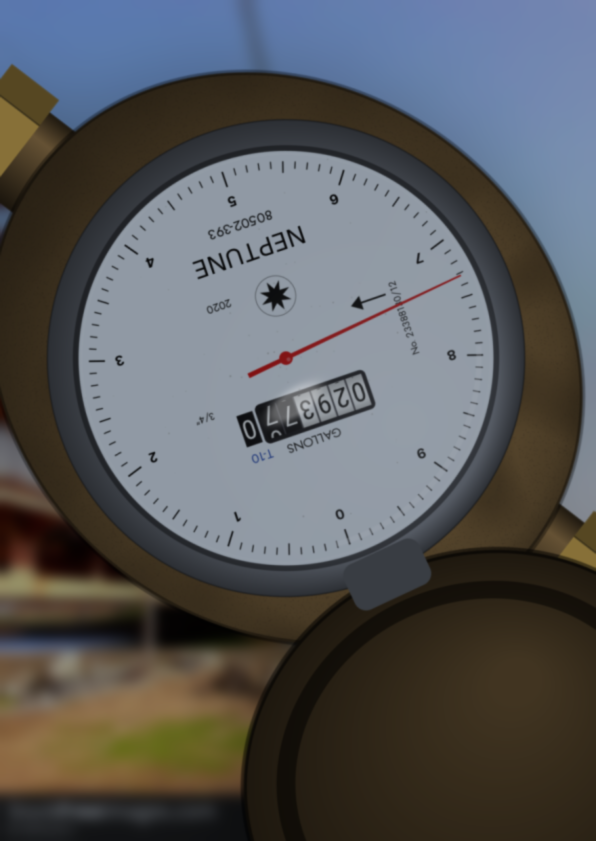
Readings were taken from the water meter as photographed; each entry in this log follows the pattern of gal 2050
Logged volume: gal 293767.3
